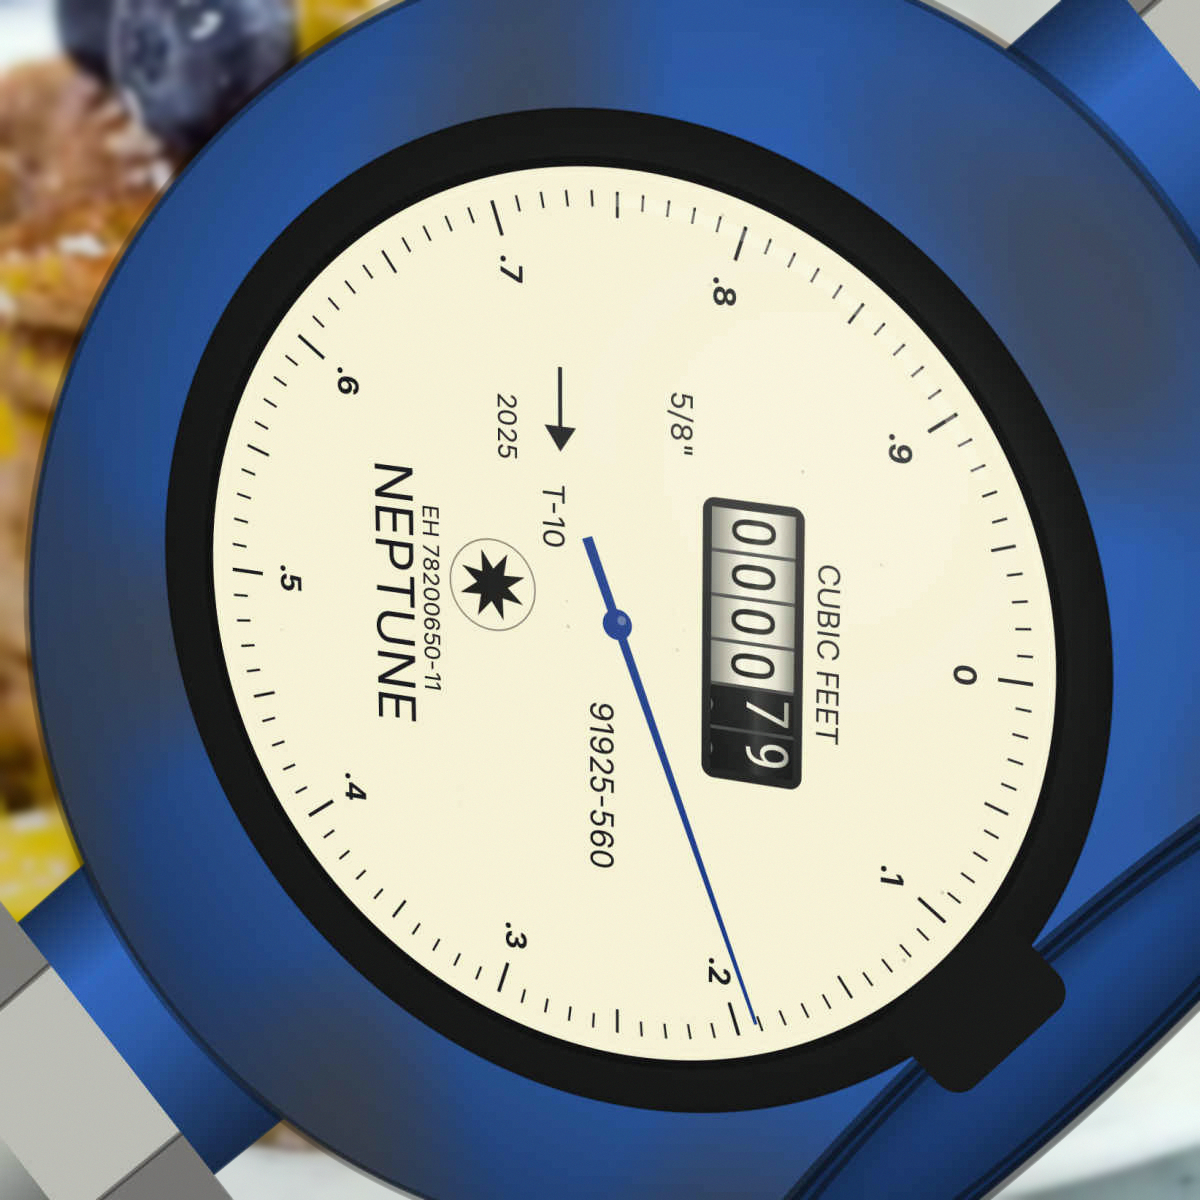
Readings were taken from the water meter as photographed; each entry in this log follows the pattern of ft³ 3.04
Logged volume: ft³ 79.19
